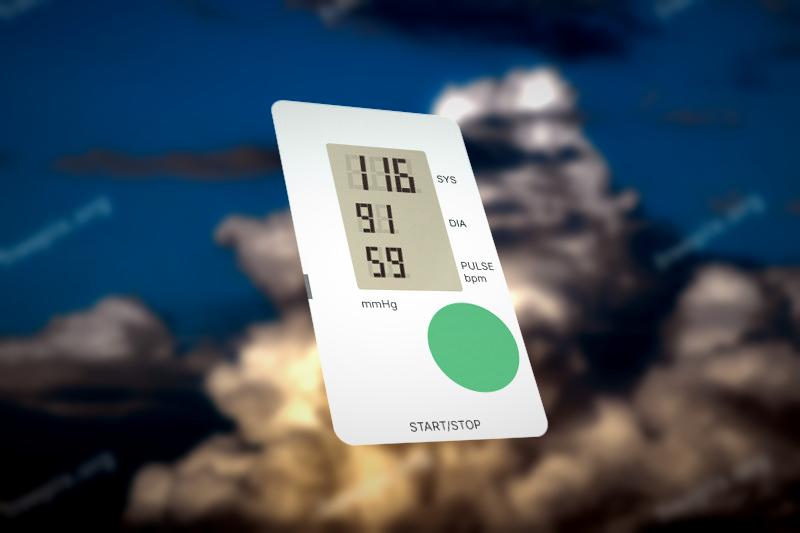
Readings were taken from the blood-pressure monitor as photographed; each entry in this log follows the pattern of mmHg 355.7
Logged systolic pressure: mmHg 116
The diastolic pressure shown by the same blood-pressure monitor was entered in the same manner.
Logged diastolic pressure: mmHg 91
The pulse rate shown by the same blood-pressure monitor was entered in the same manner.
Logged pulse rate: bpm 59
